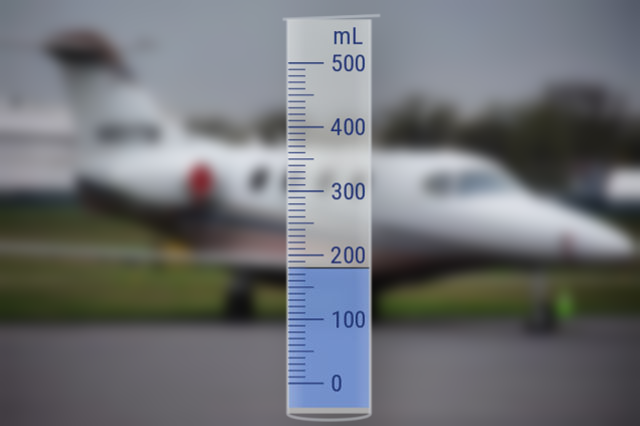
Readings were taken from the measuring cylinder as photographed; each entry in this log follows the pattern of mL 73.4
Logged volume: mL 180
